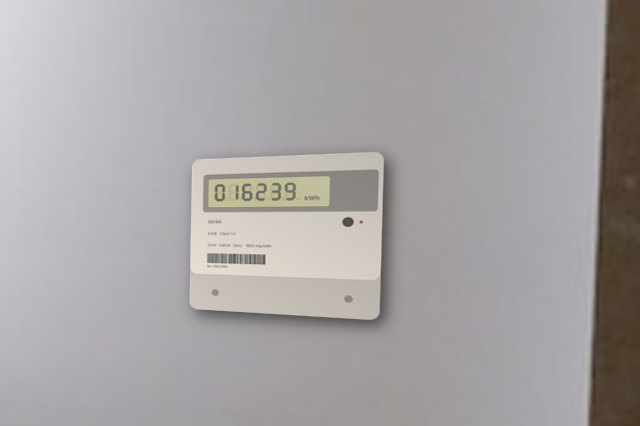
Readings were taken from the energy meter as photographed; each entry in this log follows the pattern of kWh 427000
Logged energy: kWh 16239
